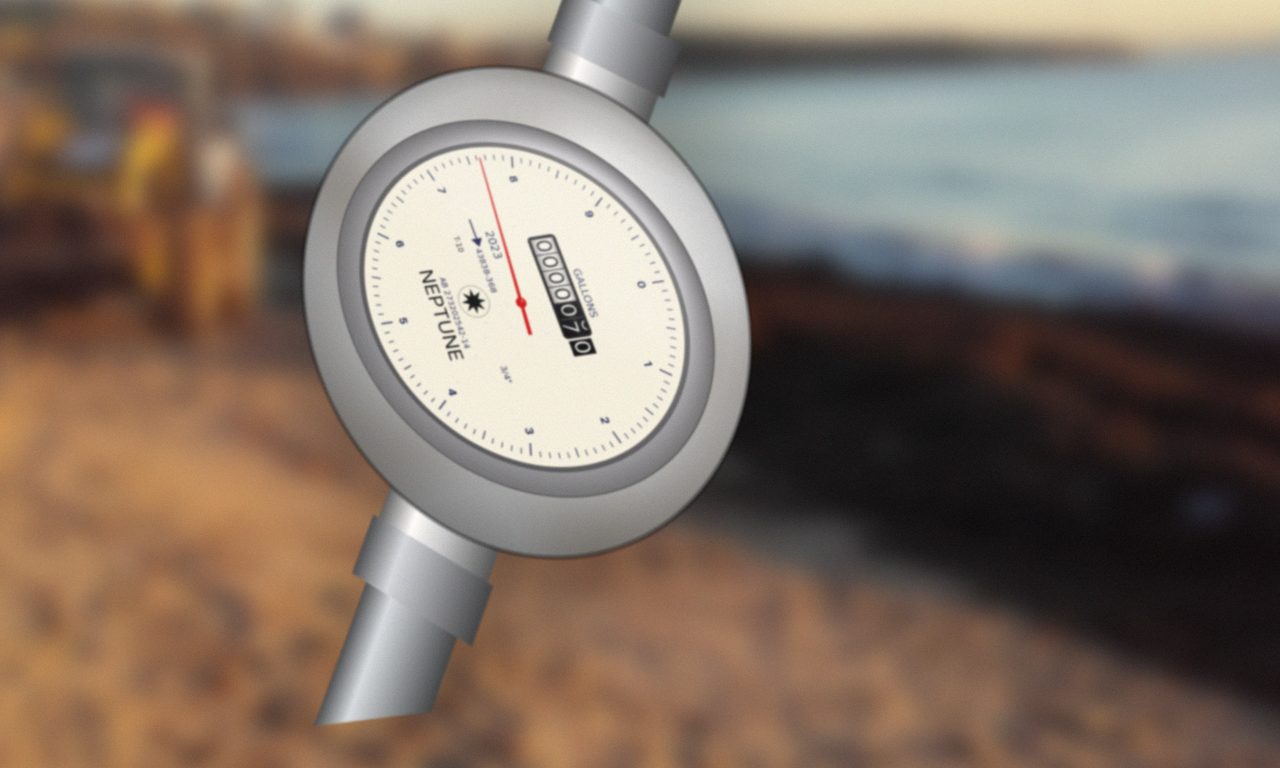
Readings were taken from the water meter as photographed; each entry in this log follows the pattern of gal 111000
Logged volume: gal 67.6
